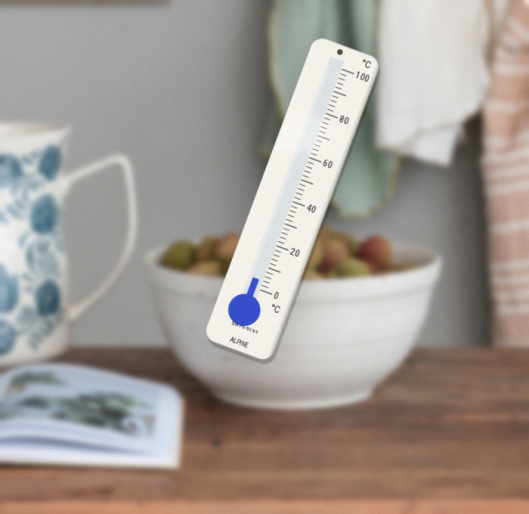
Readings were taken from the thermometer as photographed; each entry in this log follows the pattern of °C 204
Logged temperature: °C 4
